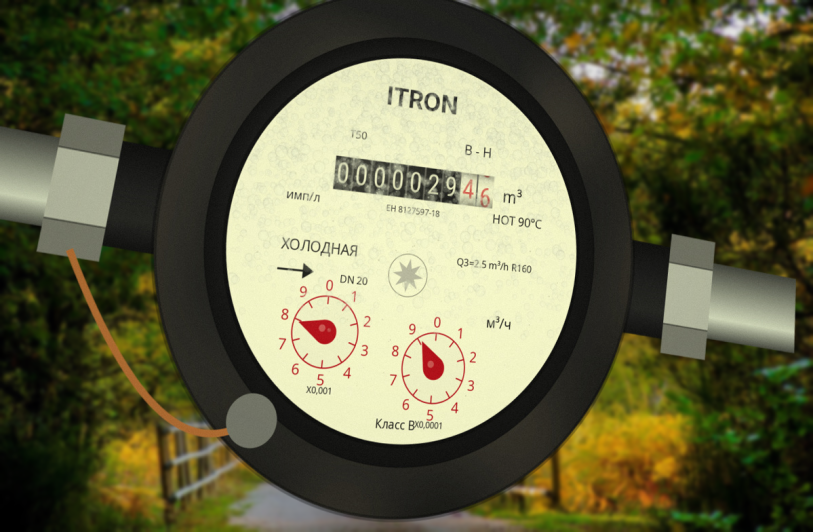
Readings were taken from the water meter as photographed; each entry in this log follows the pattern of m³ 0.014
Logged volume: m³ 29.4579
